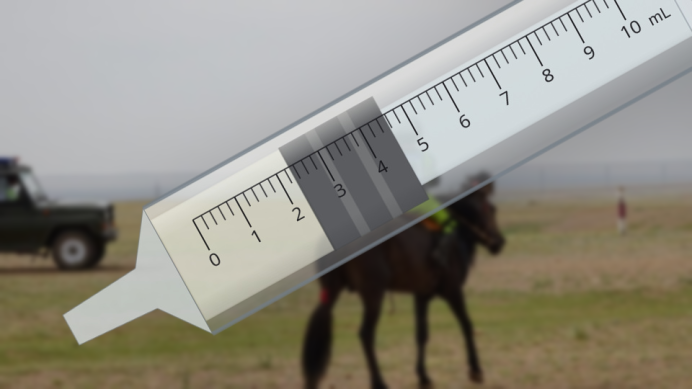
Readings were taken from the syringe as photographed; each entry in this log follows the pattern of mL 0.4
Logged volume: mL 2.3
